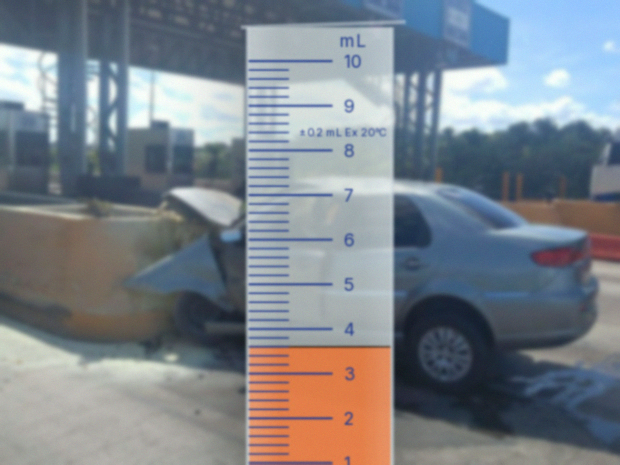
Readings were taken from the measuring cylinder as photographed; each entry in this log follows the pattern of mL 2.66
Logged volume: mL 3.6
